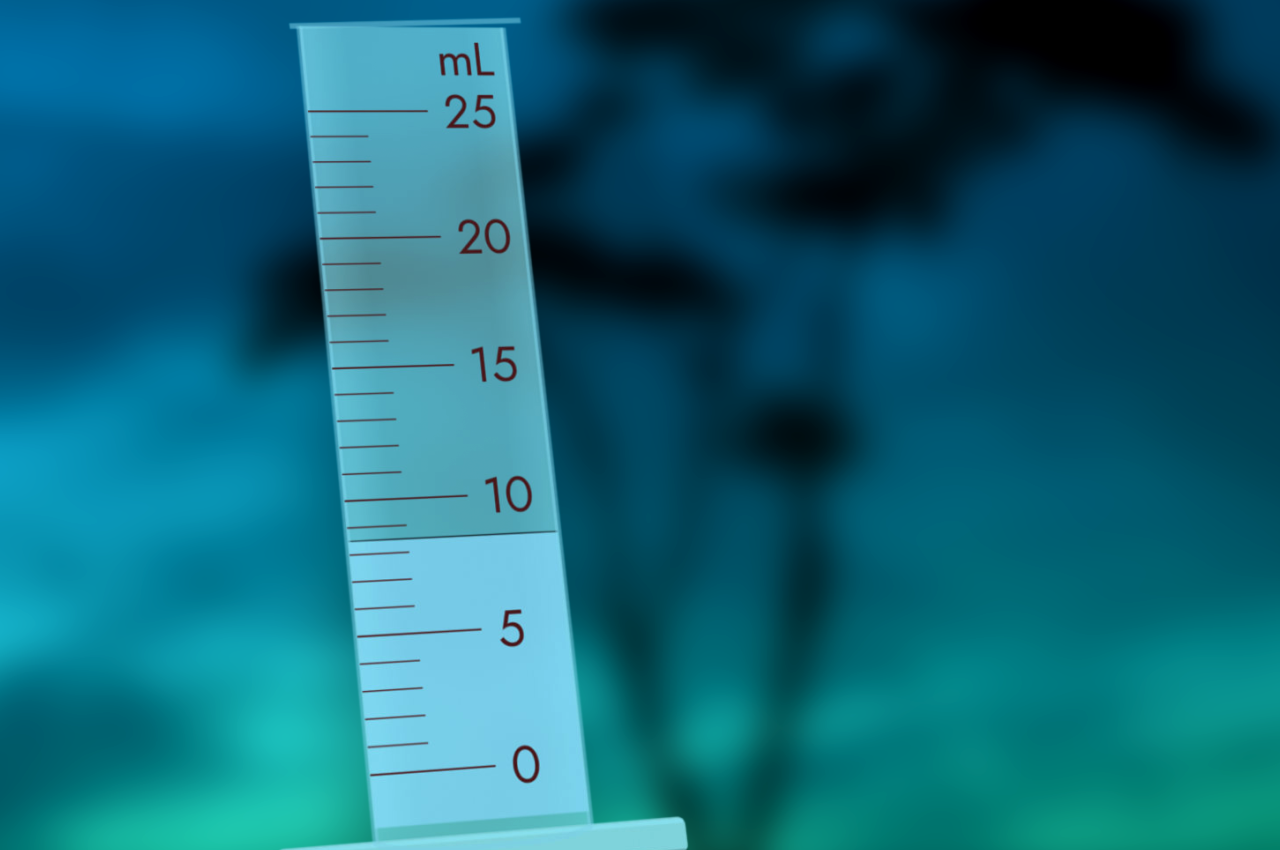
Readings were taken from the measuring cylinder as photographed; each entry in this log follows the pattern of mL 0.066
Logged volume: mL 8.5
